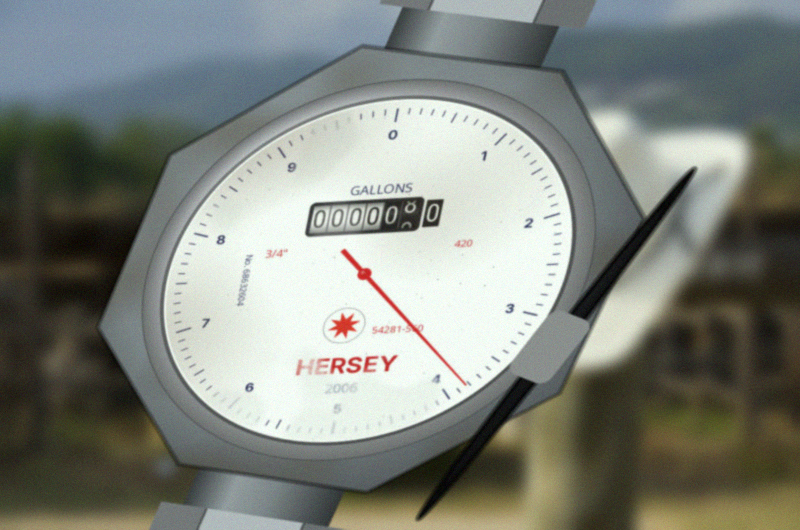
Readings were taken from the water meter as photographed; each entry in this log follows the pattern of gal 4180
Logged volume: gal 83.8
